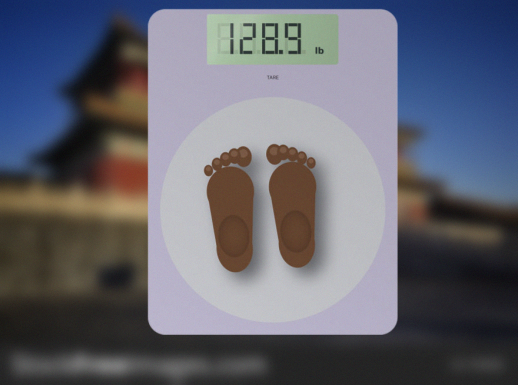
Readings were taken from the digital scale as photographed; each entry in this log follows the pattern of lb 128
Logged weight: lb 128.9
